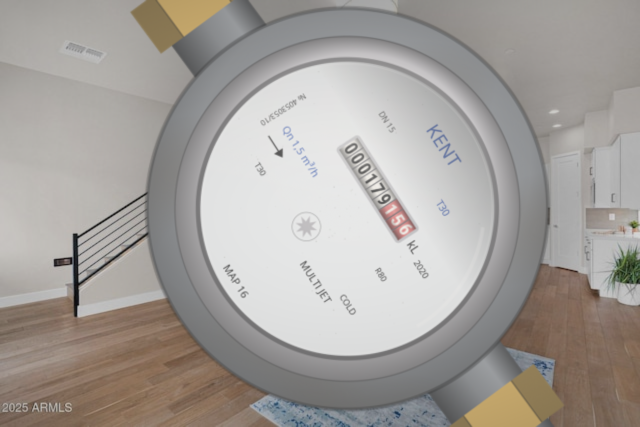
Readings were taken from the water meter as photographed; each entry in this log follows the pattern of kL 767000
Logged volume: kL 179.156
